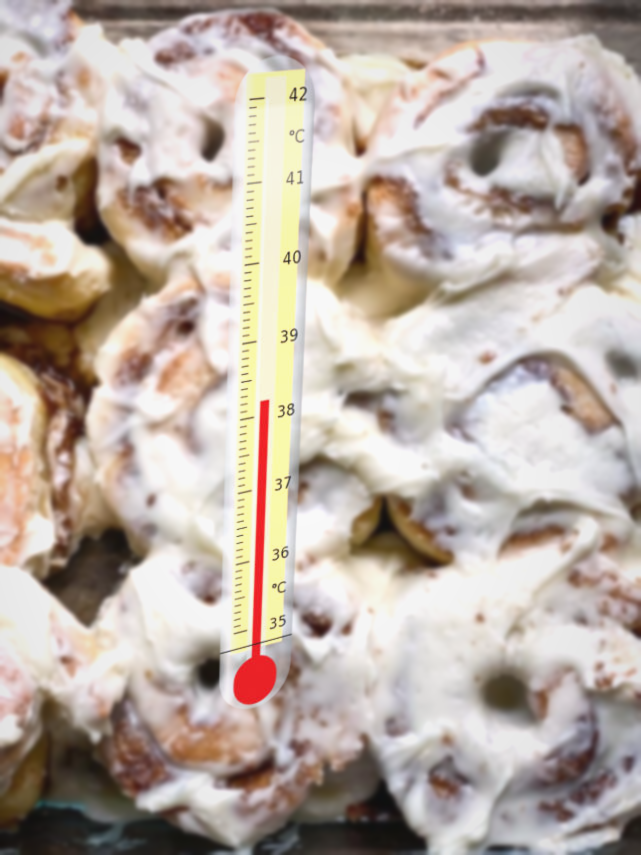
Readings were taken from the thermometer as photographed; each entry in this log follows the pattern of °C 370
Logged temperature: °C 38.2
